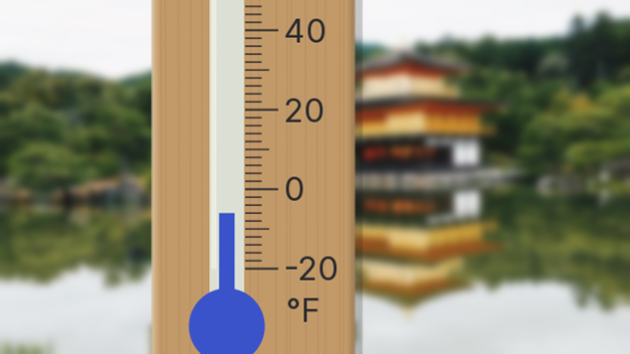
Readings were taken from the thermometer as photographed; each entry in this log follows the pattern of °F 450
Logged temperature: °F -6
